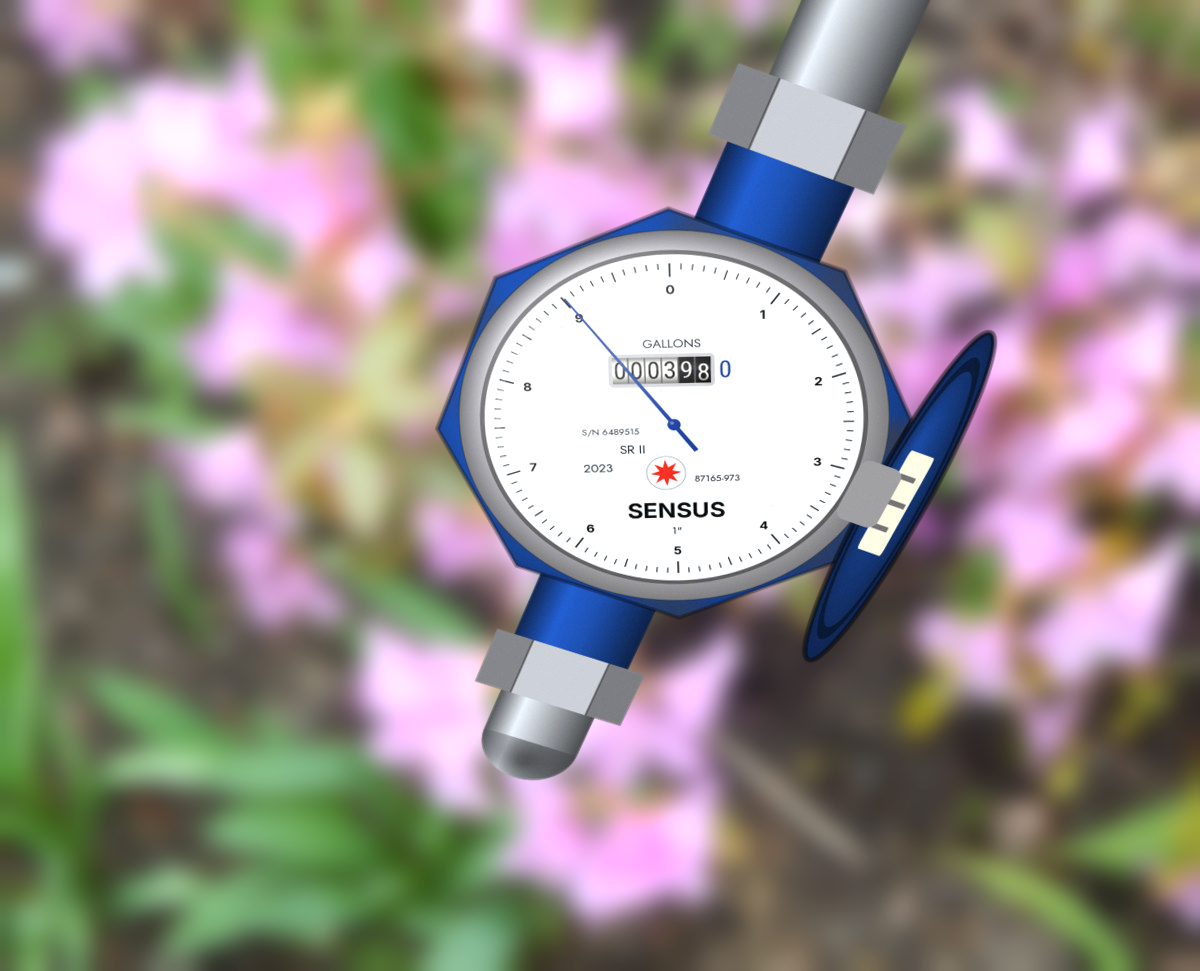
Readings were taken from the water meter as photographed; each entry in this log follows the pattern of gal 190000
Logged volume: gal 3979.0
